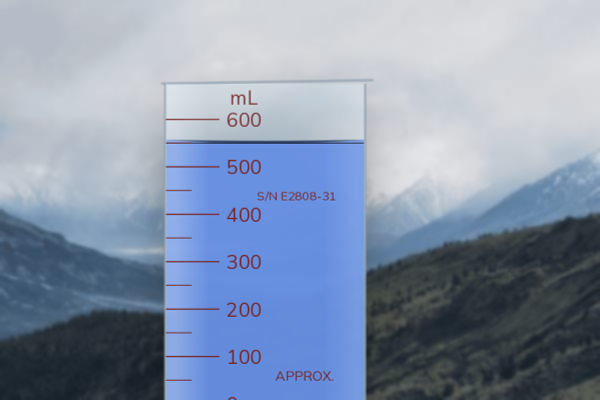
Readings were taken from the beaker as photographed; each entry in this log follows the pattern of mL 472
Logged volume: mL 550
